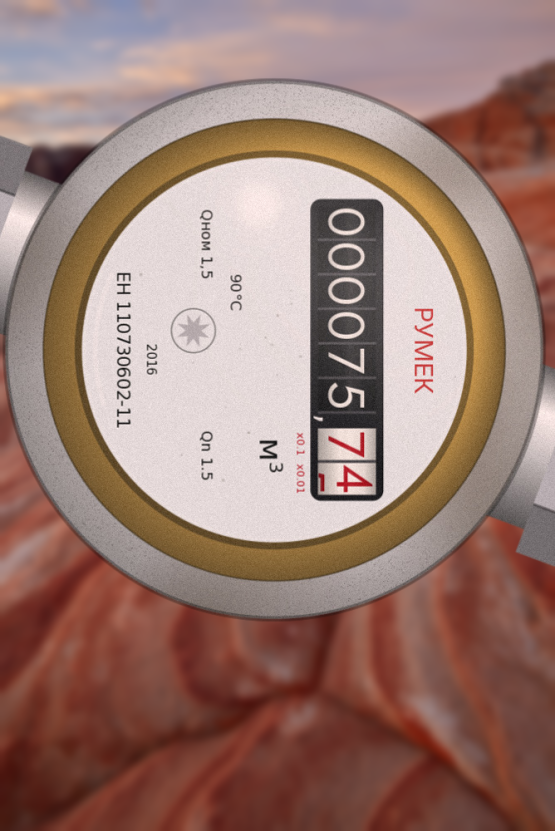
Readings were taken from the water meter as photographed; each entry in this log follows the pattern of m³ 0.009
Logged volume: m³ 75.74
